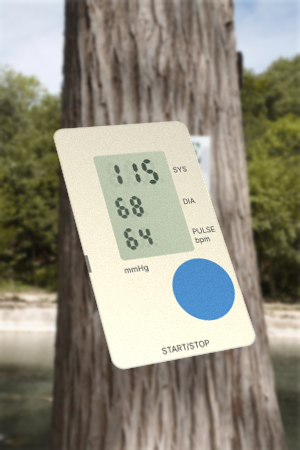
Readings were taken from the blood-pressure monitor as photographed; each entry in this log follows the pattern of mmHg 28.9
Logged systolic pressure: mmHg 115
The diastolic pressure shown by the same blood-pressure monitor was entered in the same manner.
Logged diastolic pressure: mmHg 68
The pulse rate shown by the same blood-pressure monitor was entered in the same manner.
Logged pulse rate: bpm 64
